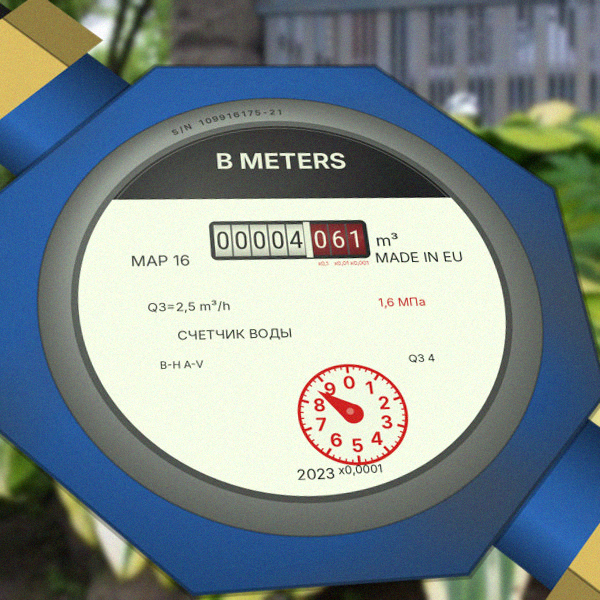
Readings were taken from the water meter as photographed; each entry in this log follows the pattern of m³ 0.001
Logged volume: m³ 4.0618
